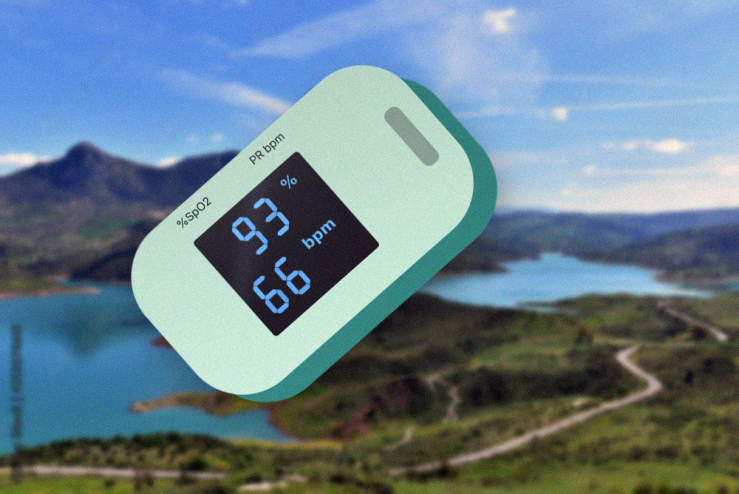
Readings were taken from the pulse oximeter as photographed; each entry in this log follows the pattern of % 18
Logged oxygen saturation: % 93
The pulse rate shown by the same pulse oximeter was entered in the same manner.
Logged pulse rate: bpm 66
